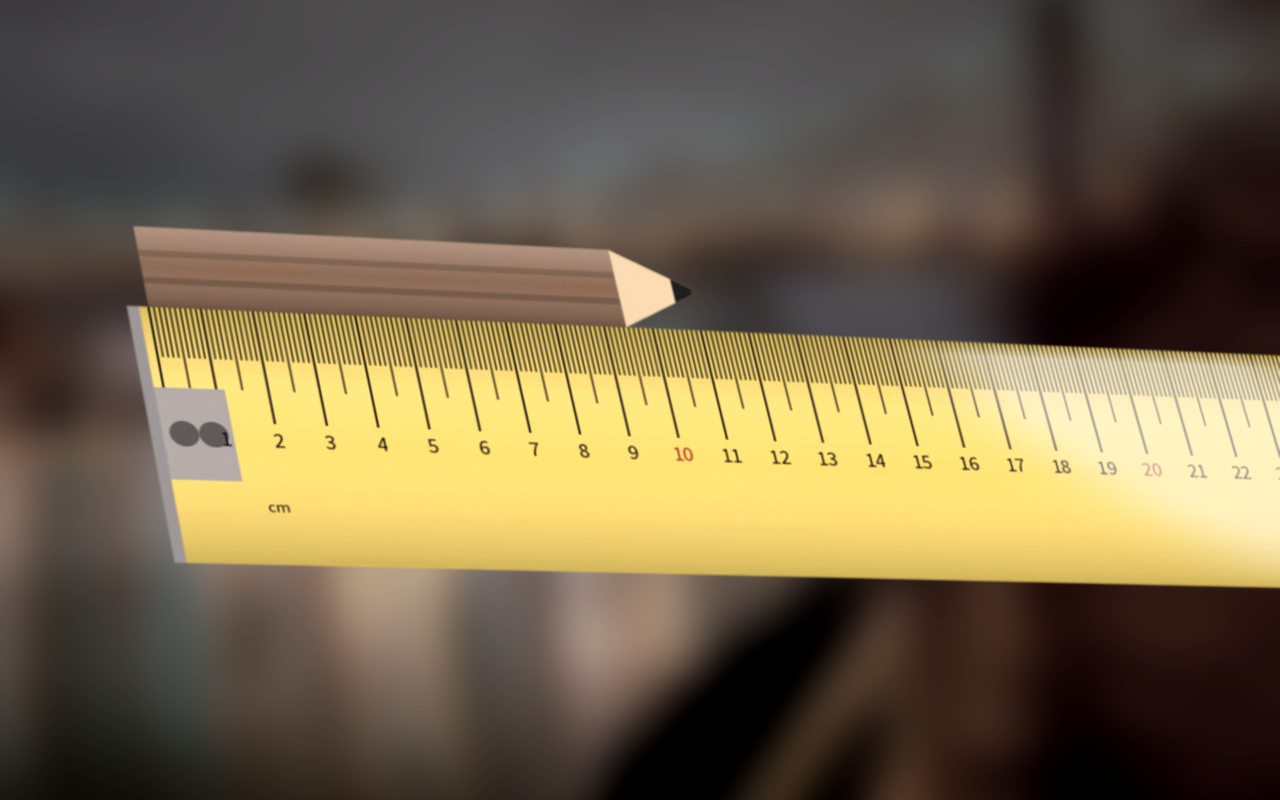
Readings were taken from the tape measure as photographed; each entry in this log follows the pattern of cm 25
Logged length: cm 11
